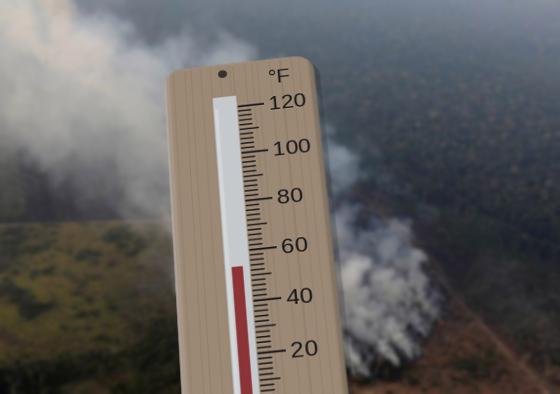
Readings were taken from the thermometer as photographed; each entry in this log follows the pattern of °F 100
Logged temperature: °F 54
